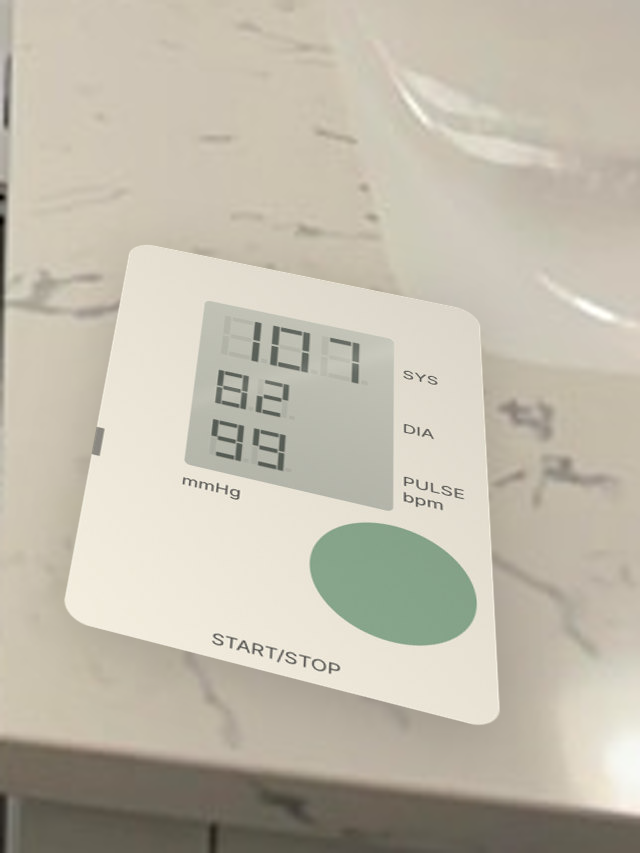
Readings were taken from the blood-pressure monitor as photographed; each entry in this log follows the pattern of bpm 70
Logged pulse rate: bpm 99
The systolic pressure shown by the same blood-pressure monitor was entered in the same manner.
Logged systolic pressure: mmHg 107
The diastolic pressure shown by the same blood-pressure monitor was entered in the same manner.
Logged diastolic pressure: mmHg 82
